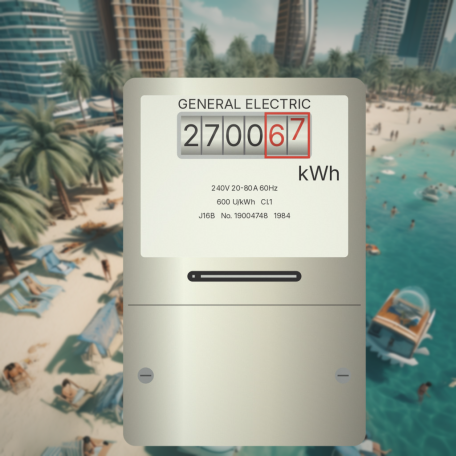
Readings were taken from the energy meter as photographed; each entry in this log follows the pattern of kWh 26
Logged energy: kWh 2700.67
